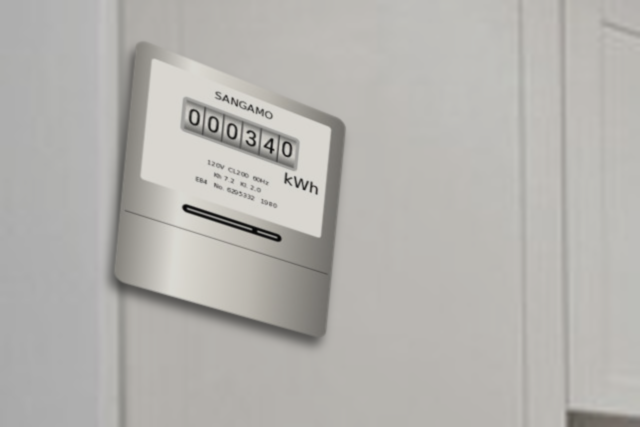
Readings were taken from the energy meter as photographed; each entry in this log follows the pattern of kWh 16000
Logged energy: kWh 340
